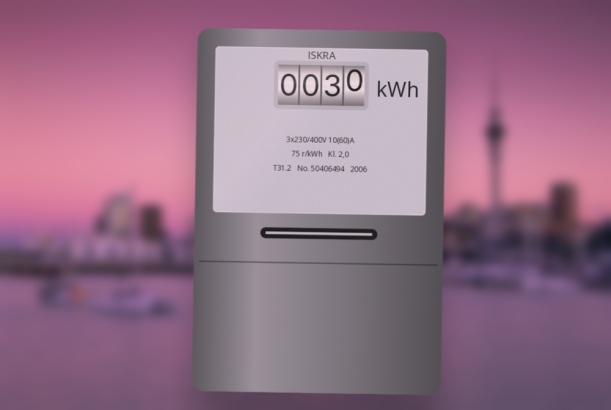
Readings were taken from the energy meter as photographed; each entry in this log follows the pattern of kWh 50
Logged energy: kWh 30
